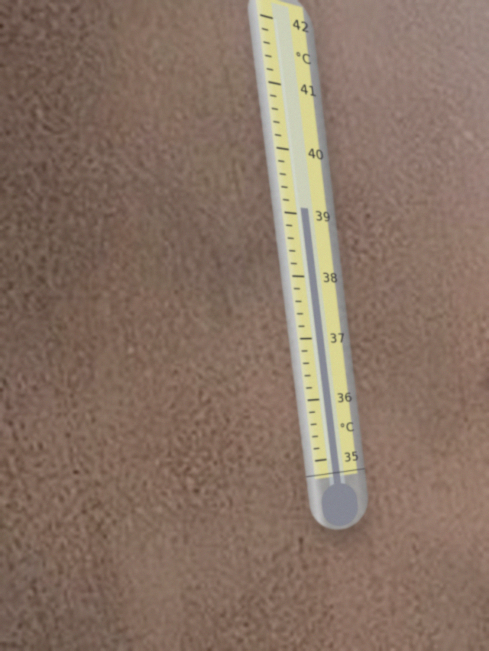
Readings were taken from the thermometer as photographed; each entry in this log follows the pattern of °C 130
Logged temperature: °C 39.1
